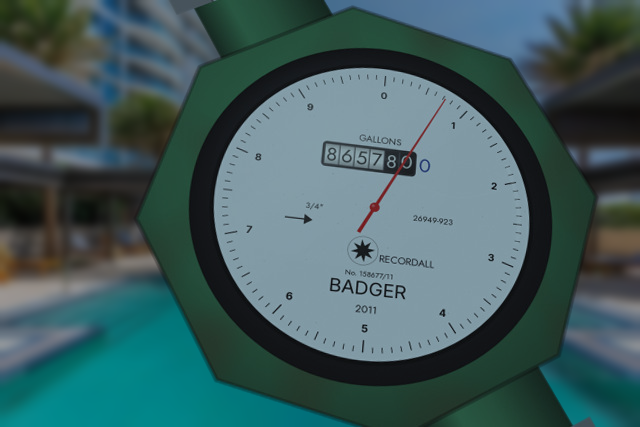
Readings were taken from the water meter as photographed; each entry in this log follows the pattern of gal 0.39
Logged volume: gal 8657800.7
